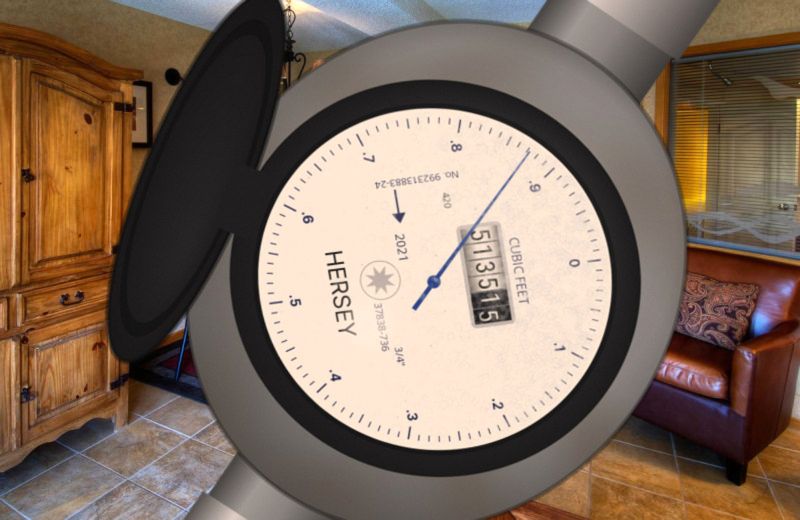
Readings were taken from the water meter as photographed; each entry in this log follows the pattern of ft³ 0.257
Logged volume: ft³ 513514.87
